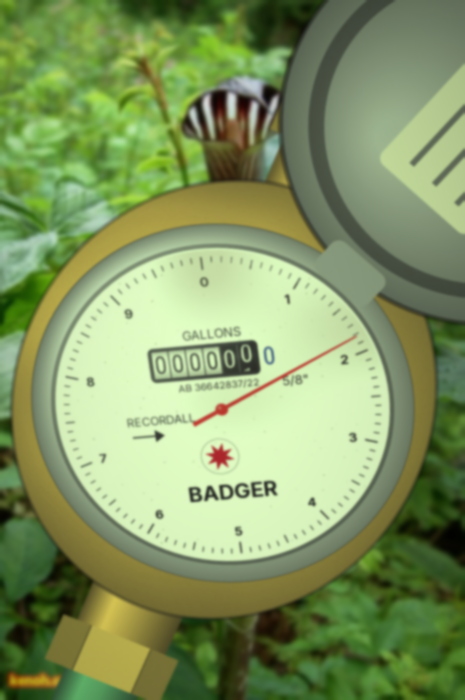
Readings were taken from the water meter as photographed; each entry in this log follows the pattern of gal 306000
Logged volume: gal 1.8
